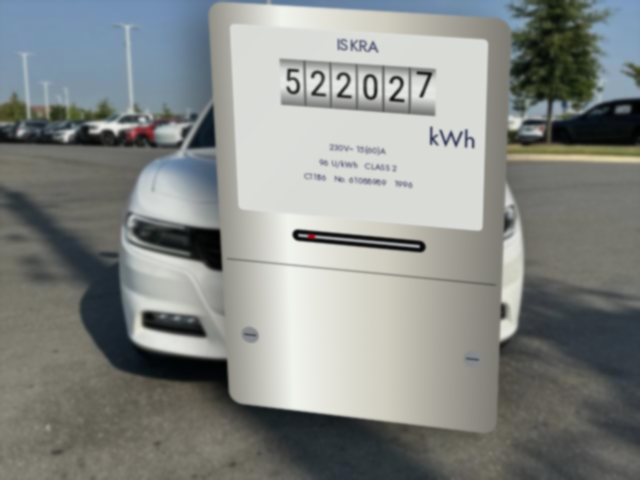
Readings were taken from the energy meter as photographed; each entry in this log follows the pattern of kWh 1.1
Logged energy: kWh 522027
